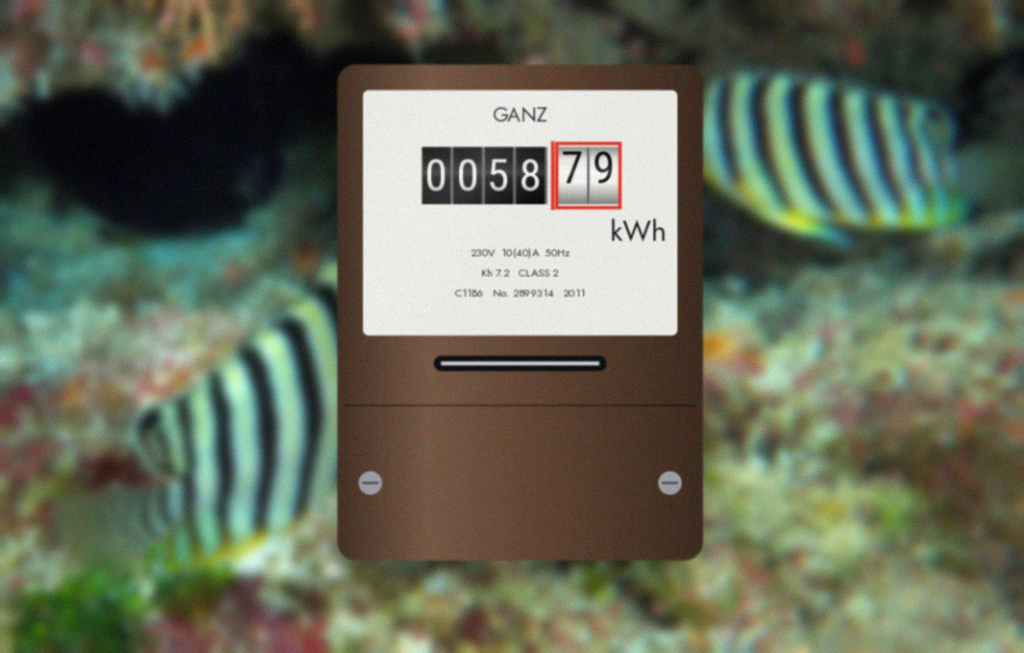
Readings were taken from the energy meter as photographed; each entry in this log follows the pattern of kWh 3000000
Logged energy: kWh 58.79
